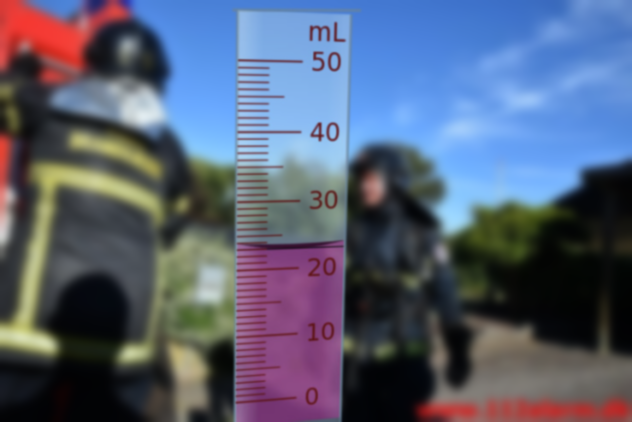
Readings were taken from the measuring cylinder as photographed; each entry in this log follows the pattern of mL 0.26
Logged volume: mL 23
